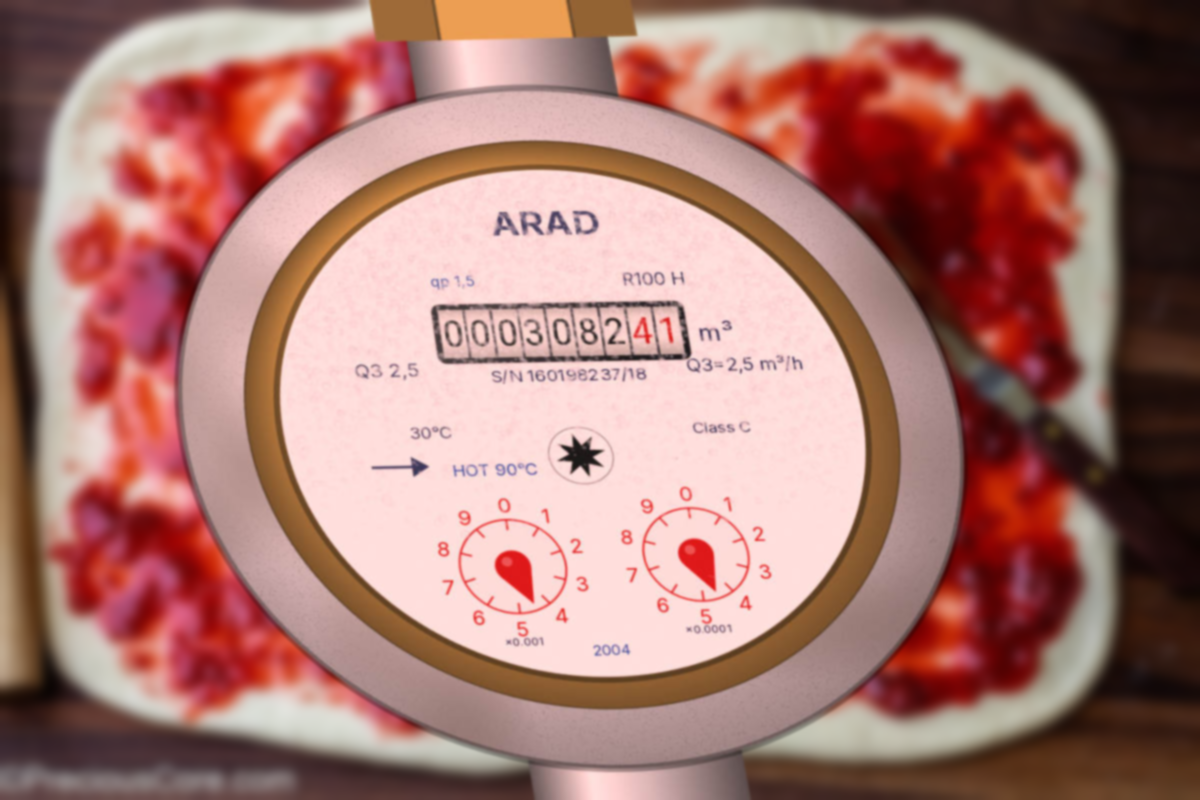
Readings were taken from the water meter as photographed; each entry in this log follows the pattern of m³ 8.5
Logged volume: m³ 3082.4144
